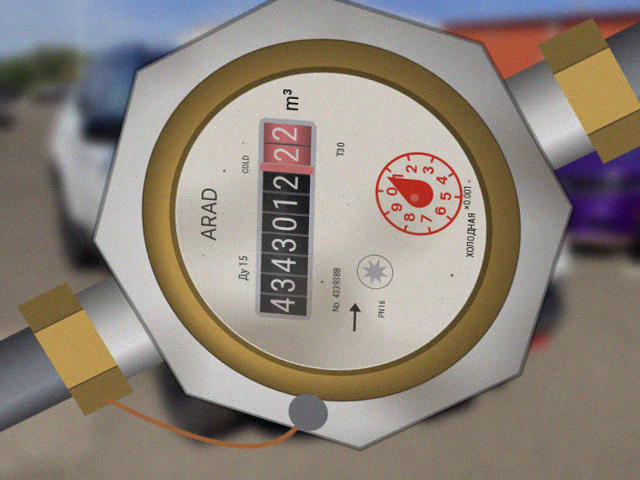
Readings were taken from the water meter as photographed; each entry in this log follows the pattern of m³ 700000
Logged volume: m³ 4343012.220
